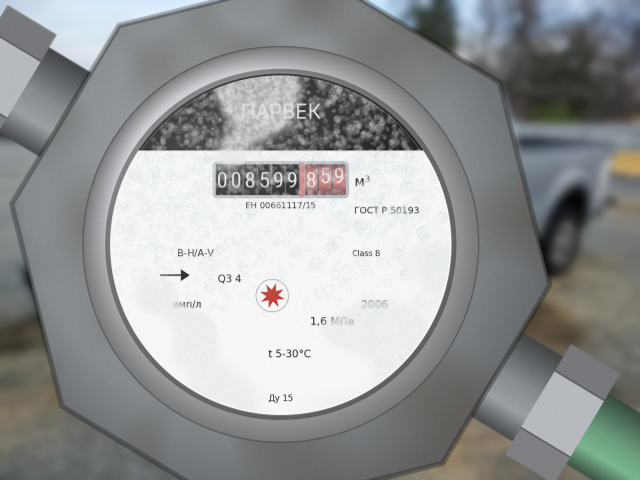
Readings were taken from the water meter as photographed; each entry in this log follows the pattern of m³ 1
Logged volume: m³ 8599.859
